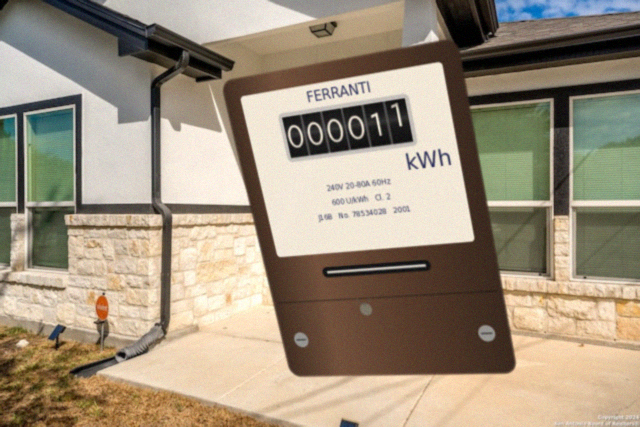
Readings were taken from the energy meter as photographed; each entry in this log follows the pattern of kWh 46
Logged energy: kWh 11
